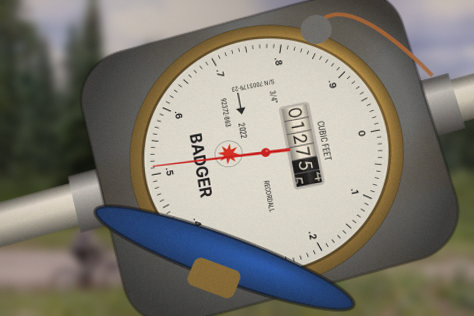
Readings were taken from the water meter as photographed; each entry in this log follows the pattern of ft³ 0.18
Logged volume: ft³ 12754.51
